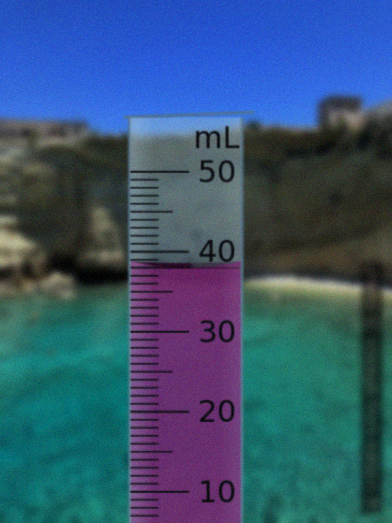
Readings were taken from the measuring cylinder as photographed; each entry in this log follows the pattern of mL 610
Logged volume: mL 38
